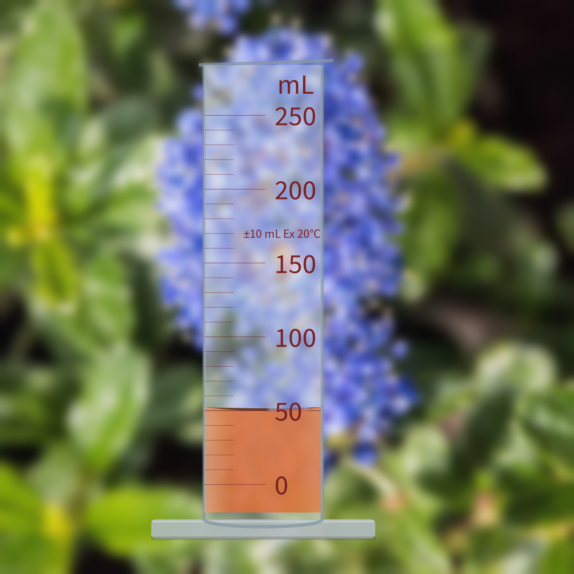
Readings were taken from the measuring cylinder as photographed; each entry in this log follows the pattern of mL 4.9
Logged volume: mL 50
